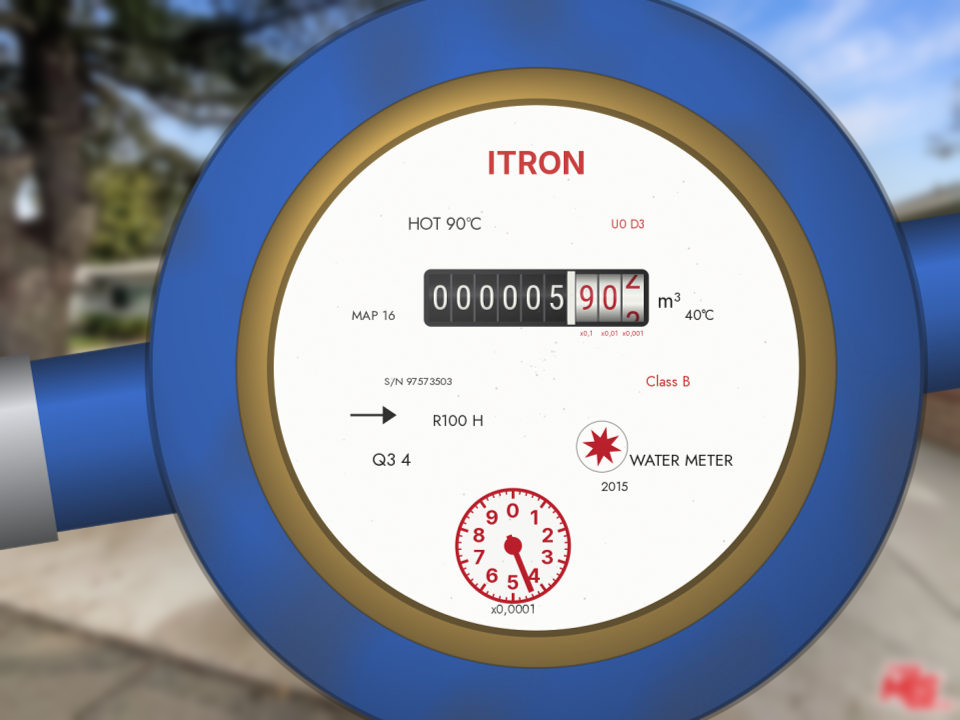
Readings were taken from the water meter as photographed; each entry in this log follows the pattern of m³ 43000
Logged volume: m³ 5.9024
